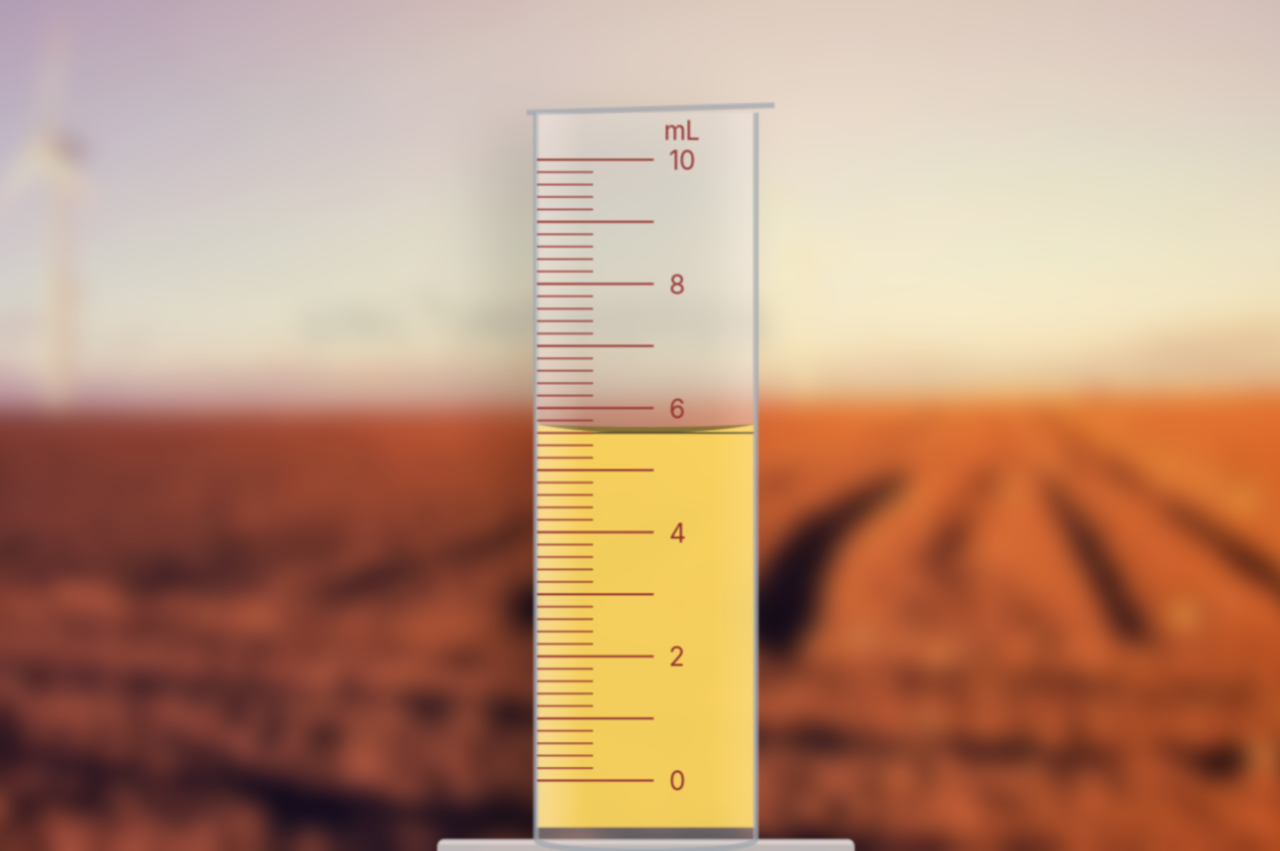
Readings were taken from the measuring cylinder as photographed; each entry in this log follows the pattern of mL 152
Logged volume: mL 5.6
